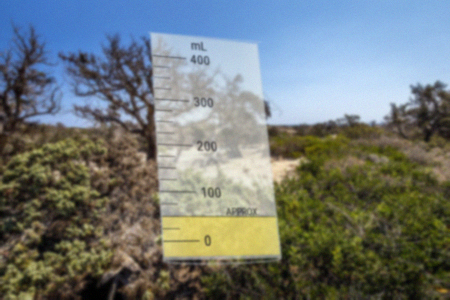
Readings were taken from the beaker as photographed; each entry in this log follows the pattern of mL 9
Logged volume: mL 50
